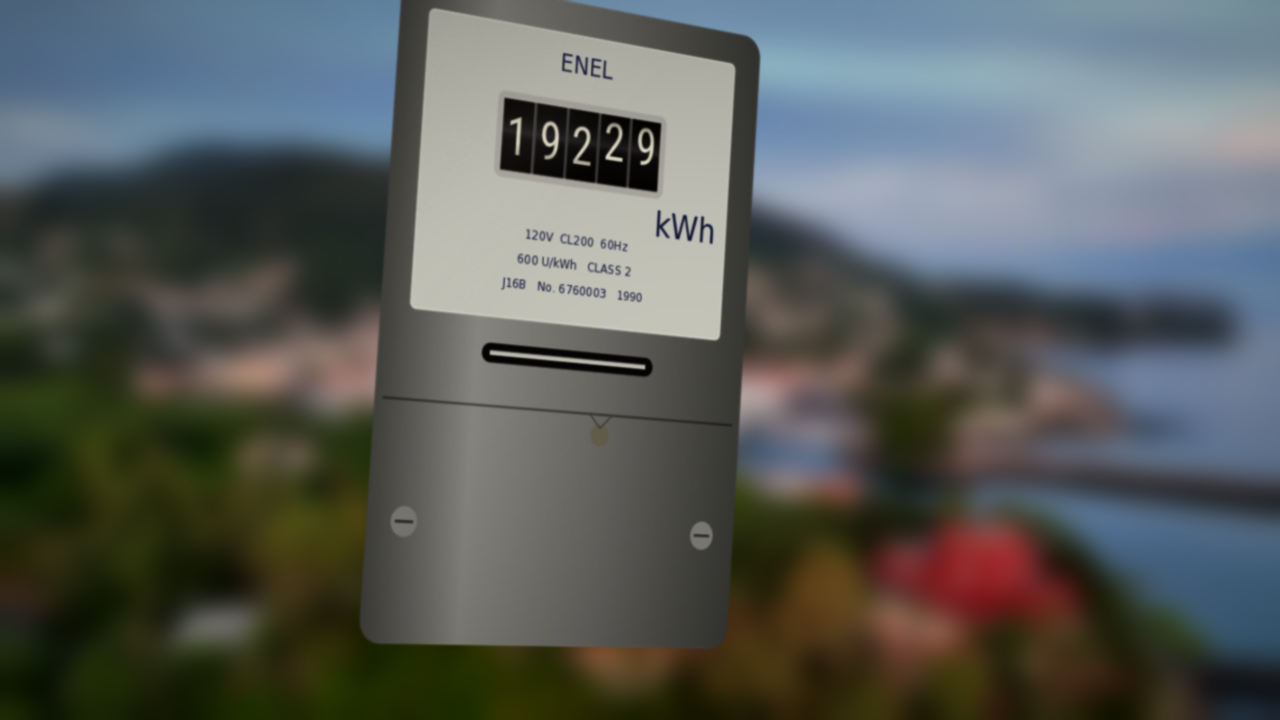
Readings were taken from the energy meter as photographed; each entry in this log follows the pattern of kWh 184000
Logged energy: kWh 19229
